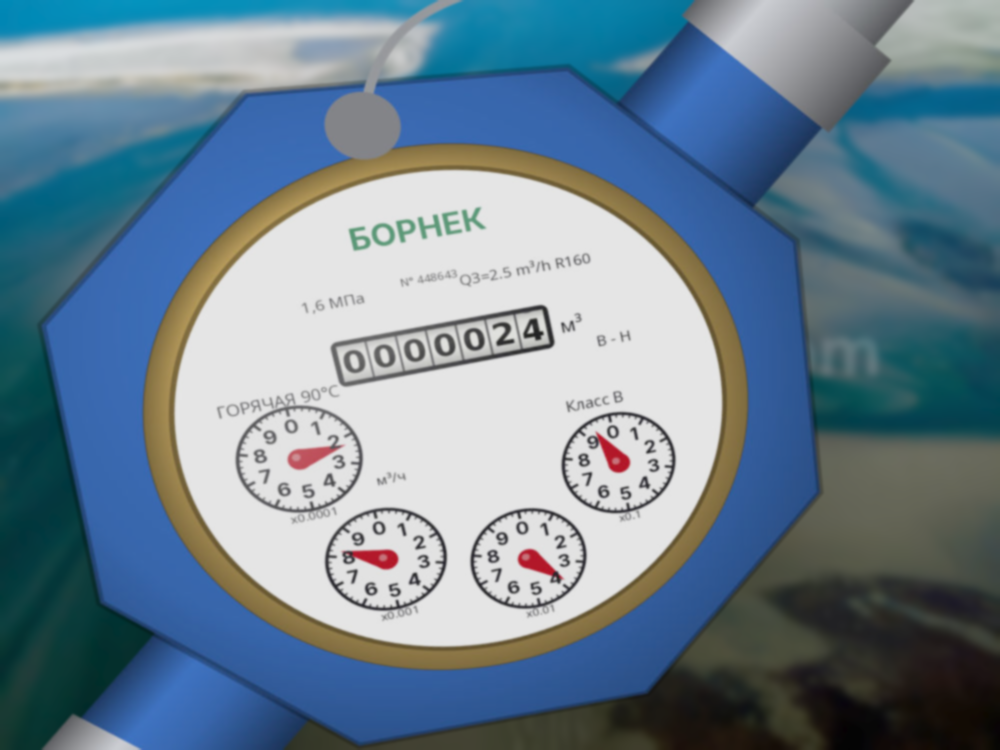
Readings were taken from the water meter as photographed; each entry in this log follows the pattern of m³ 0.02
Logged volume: m³ 23.9382
